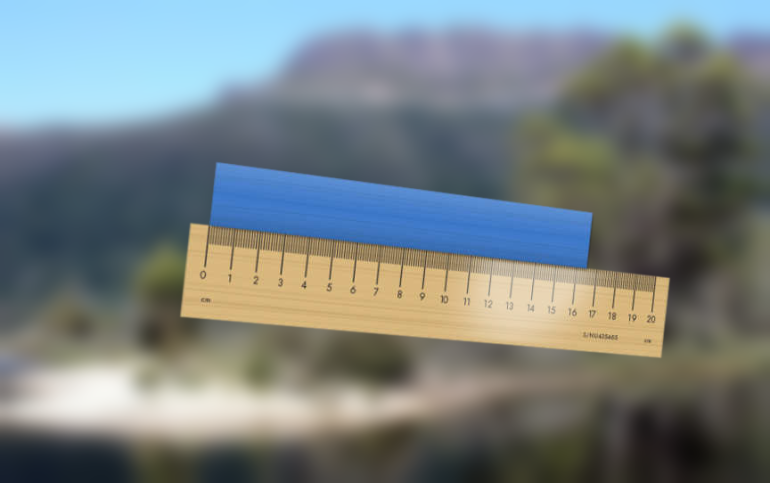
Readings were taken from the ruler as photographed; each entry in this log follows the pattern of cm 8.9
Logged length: cm 16.5
